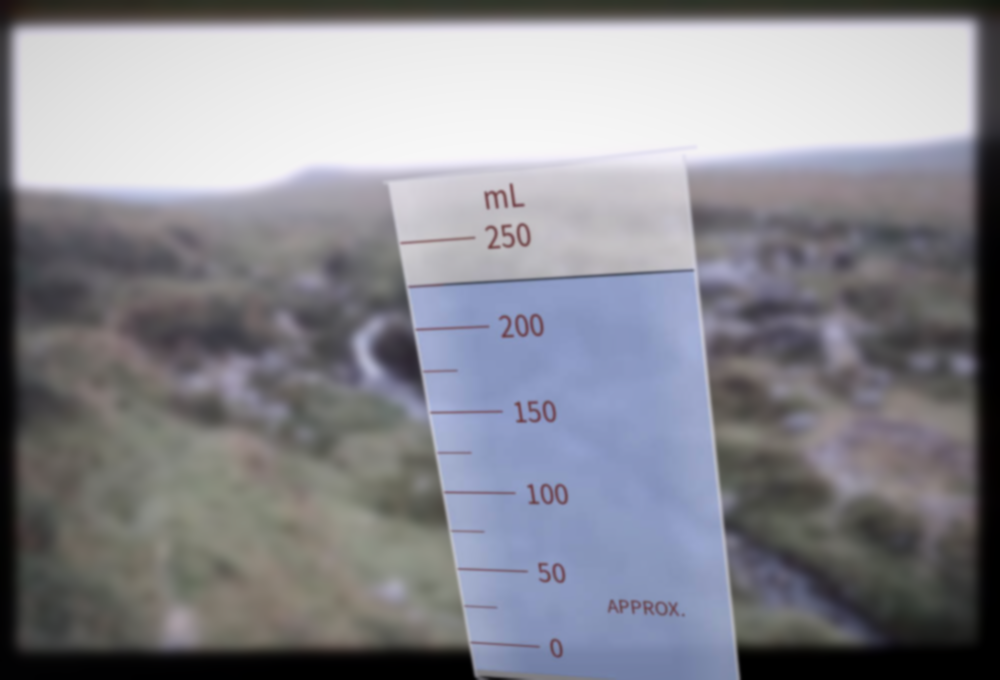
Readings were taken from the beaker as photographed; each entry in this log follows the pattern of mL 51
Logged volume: mL 225
